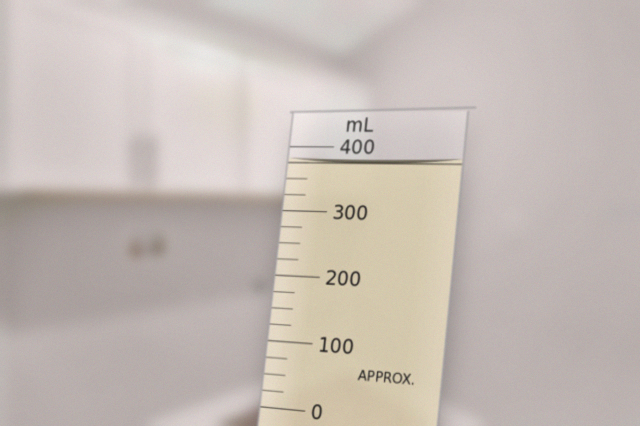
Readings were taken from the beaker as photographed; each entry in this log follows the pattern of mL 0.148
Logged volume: mL 375
